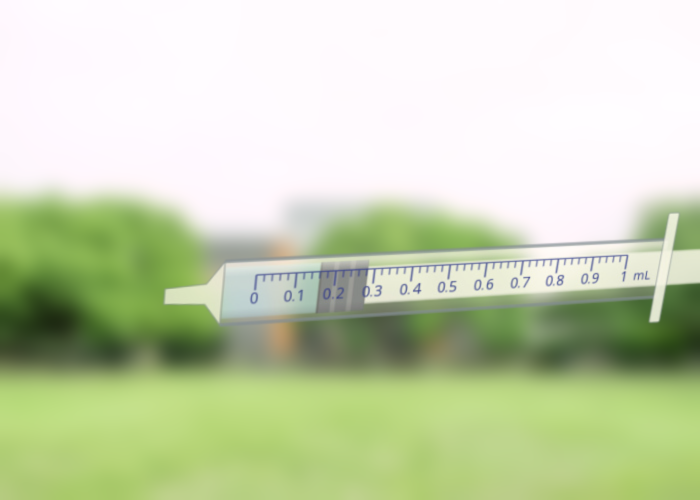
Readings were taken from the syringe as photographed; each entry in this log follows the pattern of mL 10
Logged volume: mL 0.16
